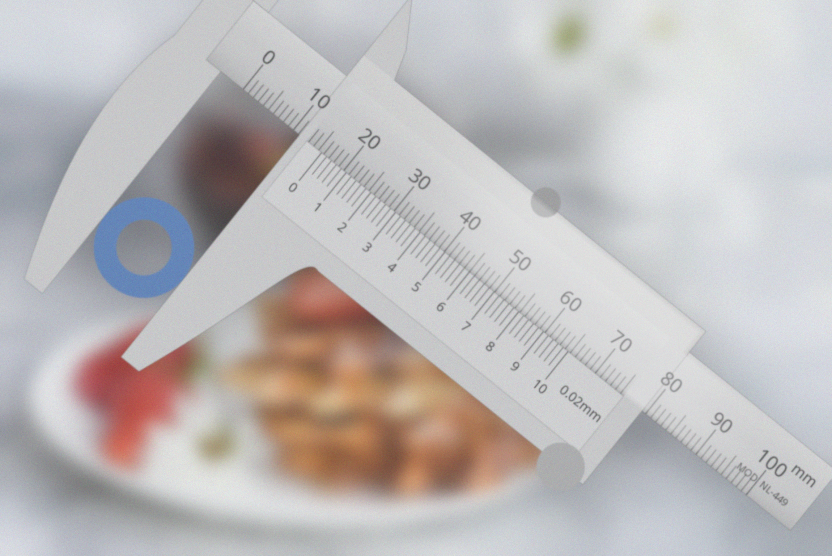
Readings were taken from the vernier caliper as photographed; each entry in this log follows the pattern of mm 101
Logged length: mm 15.6
